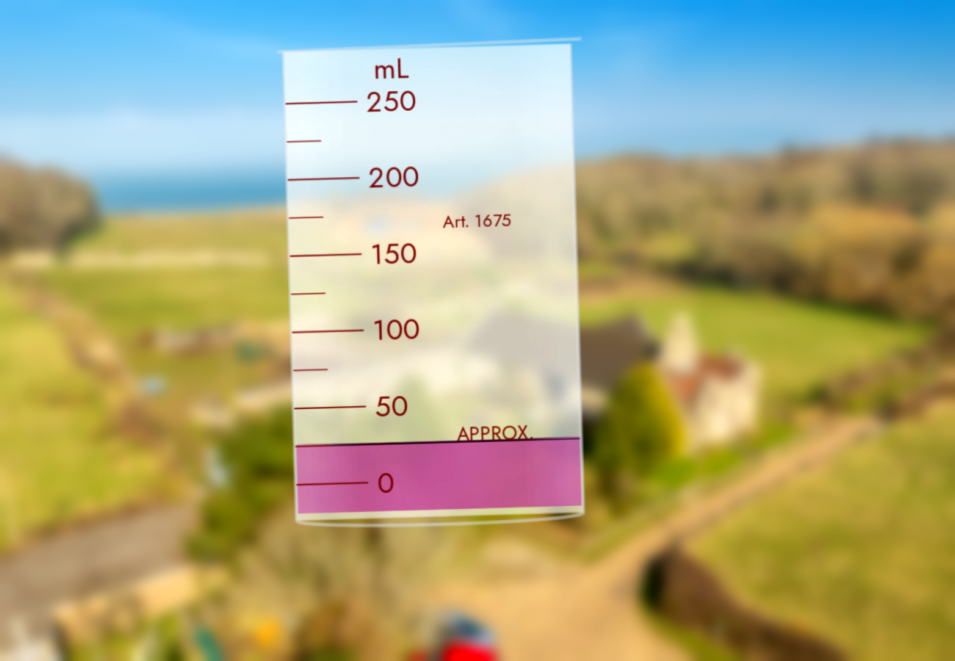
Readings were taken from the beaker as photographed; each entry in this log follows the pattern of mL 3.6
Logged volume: mL 25
